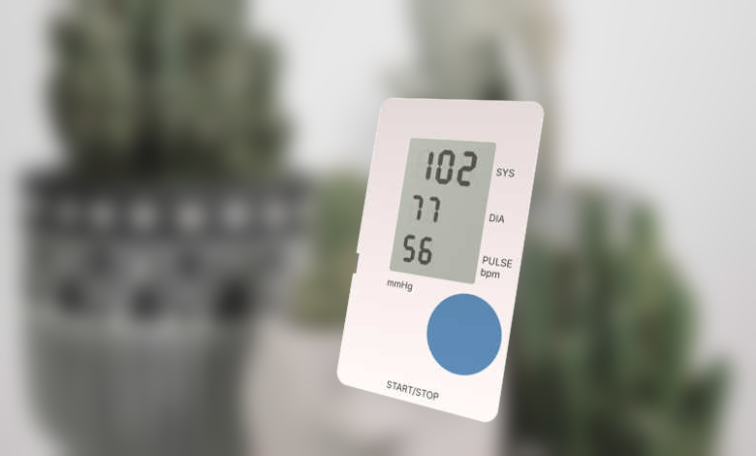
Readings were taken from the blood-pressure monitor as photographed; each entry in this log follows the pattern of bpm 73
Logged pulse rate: bpm 56
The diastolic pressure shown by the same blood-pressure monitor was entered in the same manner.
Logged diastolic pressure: mmHg 77
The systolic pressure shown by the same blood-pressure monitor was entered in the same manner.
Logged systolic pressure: mmHg 102
